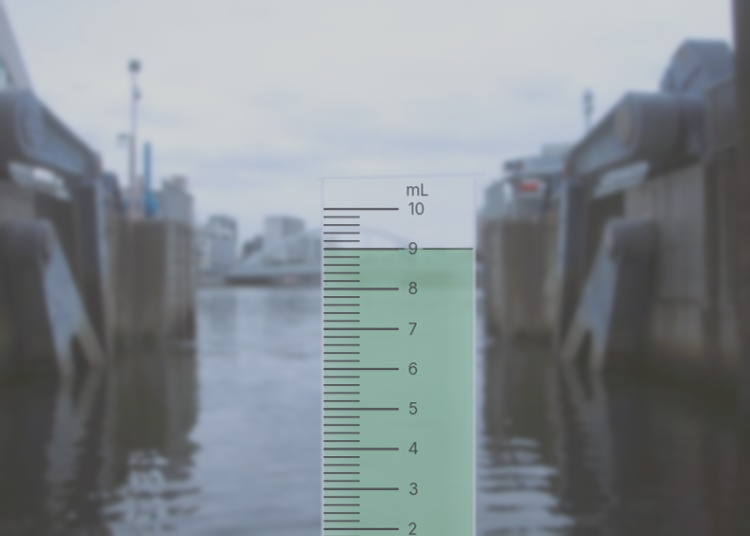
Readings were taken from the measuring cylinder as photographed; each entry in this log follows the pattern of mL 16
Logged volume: mL 9
